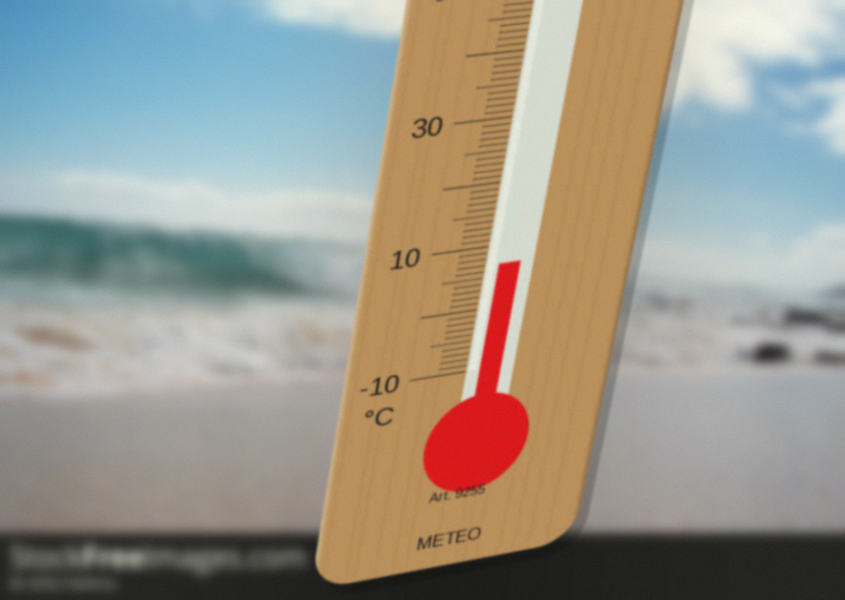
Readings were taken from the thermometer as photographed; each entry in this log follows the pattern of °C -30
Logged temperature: °C 7
